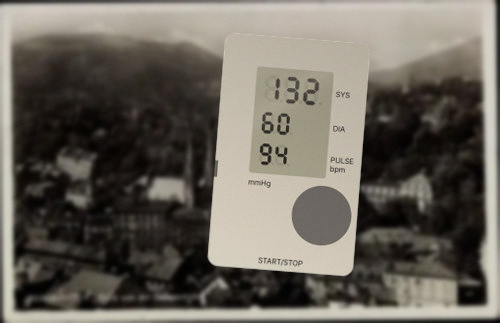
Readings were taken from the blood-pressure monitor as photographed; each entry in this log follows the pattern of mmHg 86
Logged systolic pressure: mmHg 132
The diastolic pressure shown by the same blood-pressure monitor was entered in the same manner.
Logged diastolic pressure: mmHg 60
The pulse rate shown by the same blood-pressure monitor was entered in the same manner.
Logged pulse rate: bpm 94
